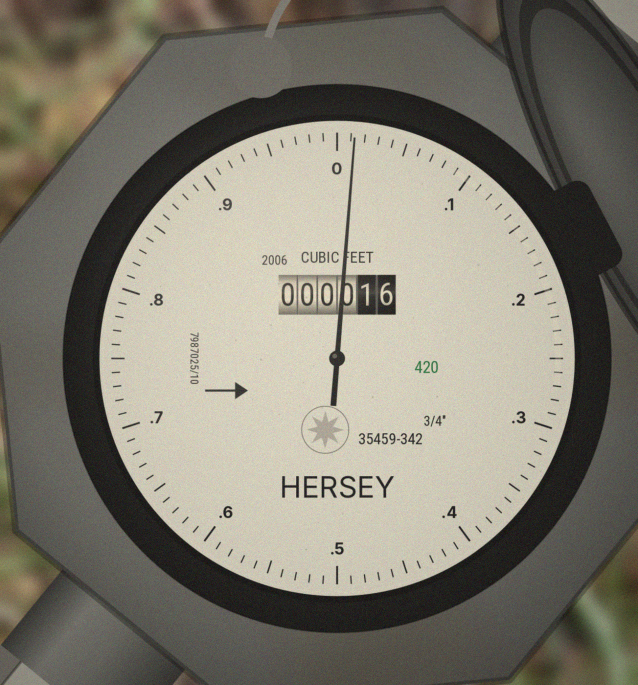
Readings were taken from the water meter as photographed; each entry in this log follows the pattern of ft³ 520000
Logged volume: ft³ 16.01
